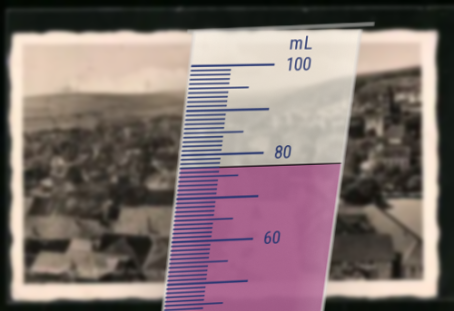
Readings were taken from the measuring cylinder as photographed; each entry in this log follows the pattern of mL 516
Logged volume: mL 77
